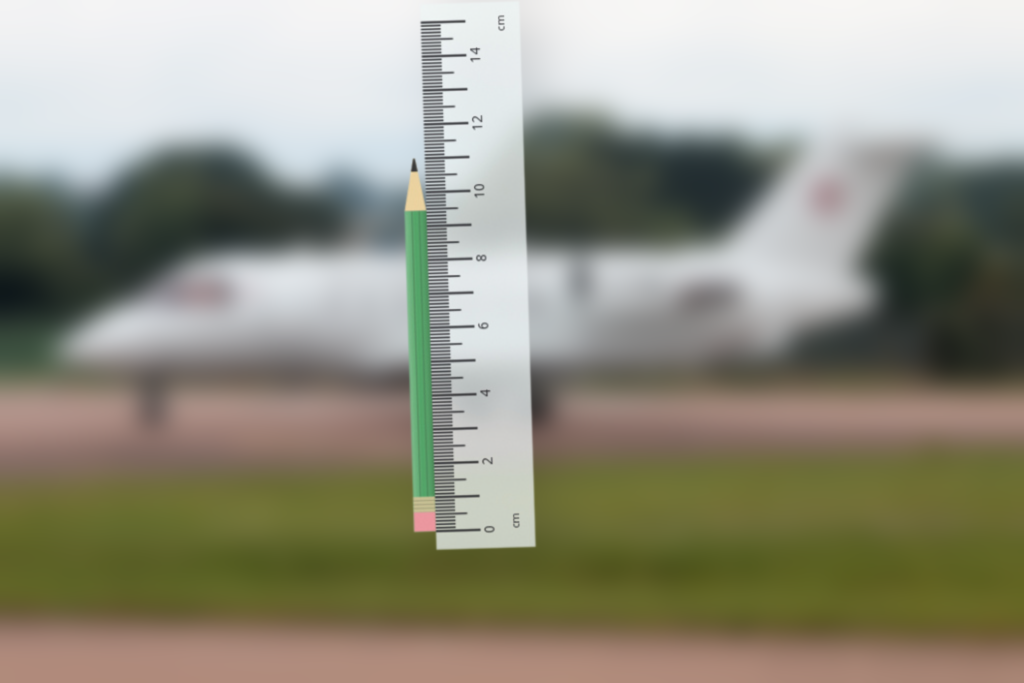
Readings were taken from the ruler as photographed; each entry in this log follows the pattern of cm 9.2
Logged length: cm 11
